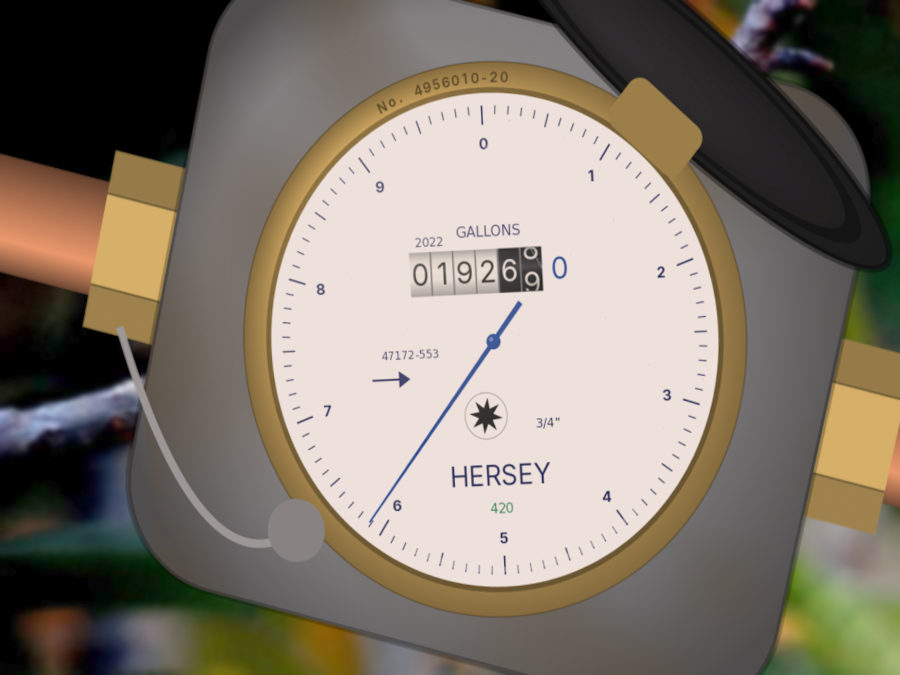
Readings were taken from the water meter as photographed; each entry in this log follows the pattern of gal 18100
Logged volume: gal 192686.1
